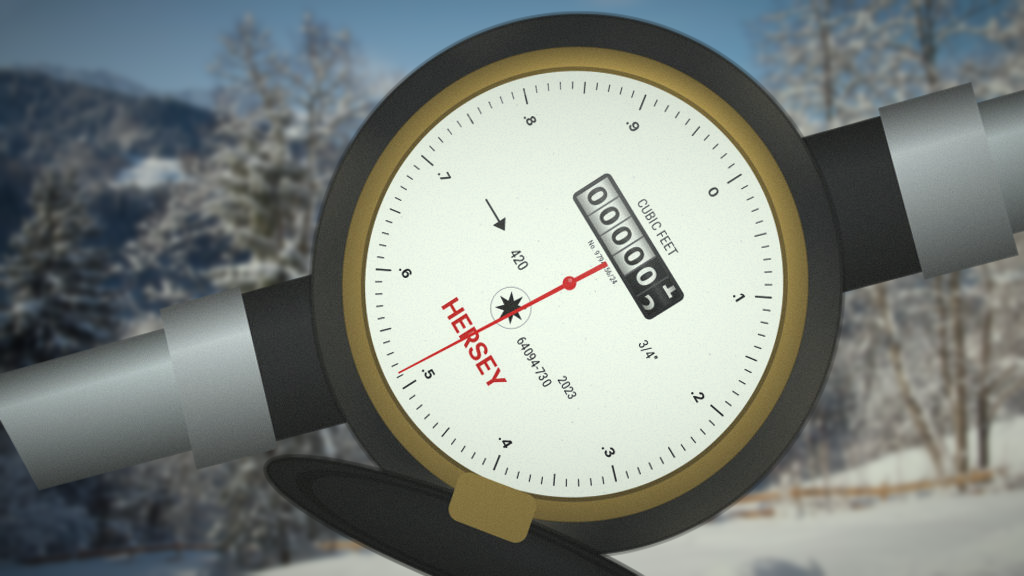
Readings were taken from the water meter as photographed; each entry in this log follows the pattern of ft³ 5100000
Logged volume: ft³ 1.51
